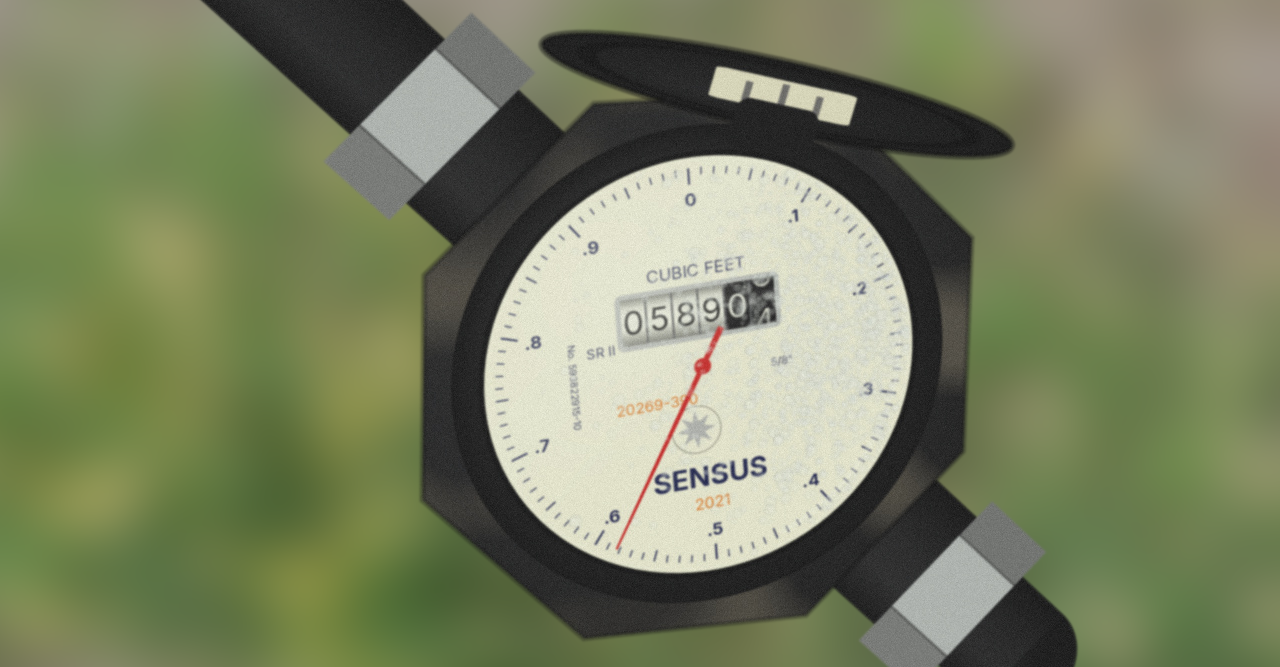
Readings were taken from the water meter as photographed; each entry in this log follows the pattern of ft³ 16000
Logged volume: ft³ 58903.58
